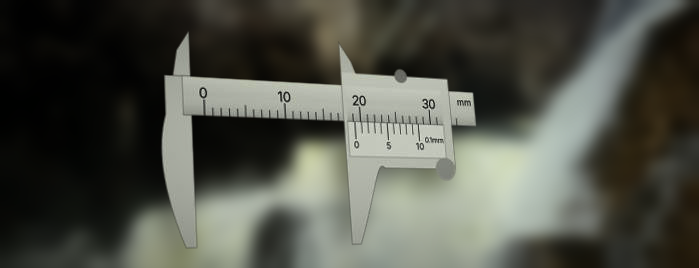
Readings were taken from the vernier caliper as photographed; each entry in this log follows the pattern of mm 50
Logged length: mm 19.2
